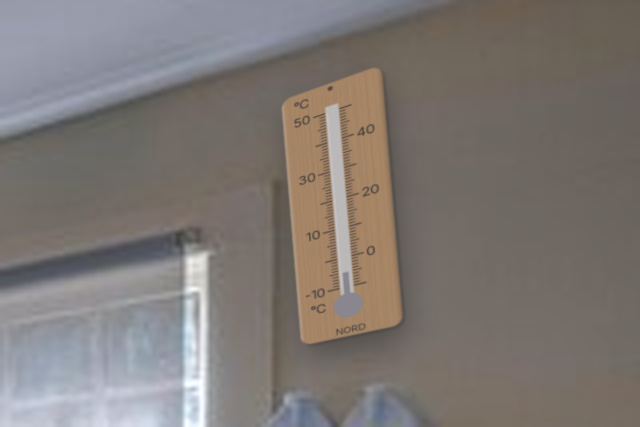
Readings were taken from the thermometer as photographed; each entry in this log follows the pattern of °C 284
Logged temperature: °C -5
